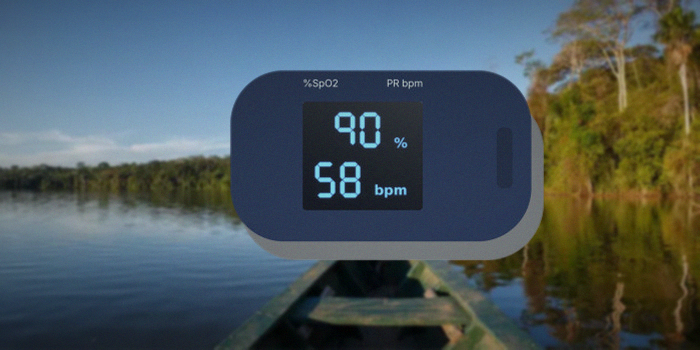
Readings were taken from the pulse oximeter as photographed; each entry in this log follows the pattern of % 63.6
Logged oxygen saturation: % 90
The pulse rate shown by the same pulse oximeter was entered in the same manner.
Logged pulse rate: bpm 58
